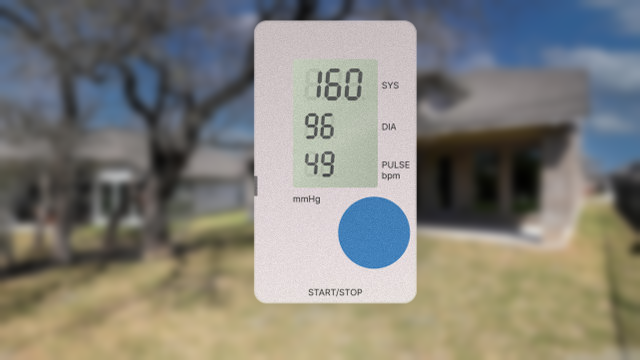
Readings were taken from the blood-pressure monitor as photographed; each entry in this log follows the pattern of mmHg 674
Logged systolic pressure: mmHg 160
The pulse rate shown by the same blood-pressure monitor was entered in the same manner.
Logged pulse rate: bpm 49
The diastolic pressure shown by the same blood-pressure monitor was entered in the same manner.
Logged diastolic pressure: mmHg 96
